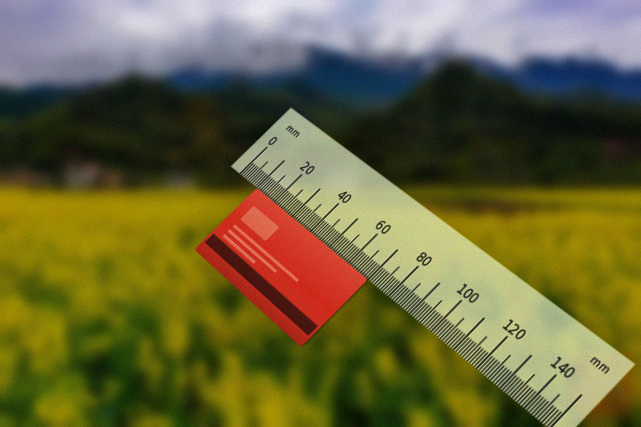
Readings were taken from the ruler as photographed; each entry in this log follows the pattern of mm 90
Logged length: mm 60
